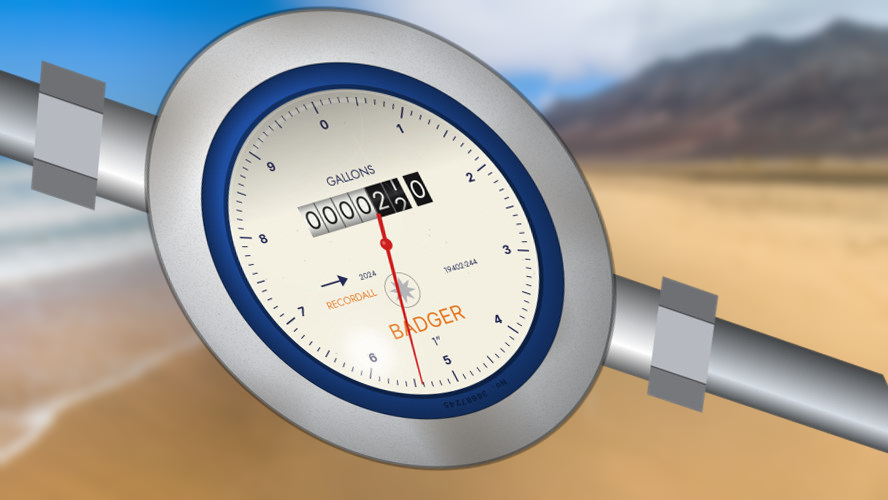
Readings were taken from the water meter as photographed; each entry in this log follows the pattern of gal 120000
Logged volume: gal 215.4
